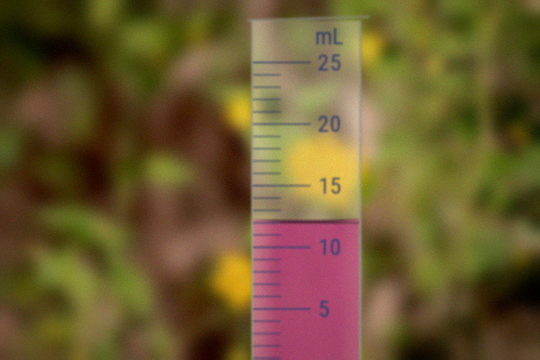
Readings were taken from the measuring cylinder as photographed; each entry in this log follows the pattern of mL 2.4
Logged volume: mL 12
